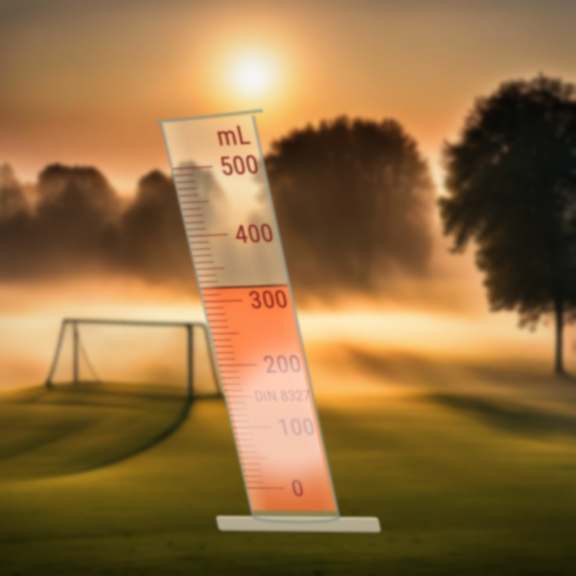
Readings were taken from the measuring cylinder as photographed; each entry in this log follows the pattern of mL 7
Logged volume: mL 320
